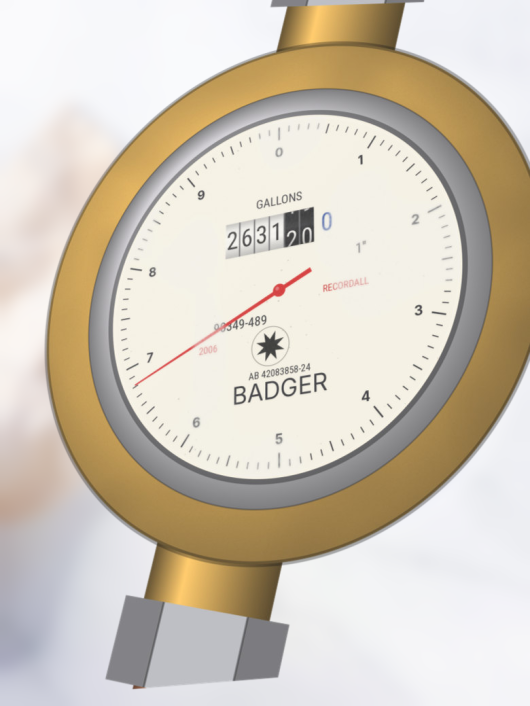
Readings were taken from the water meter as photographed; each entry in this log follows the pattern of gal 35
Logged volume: gal 2631196.8
